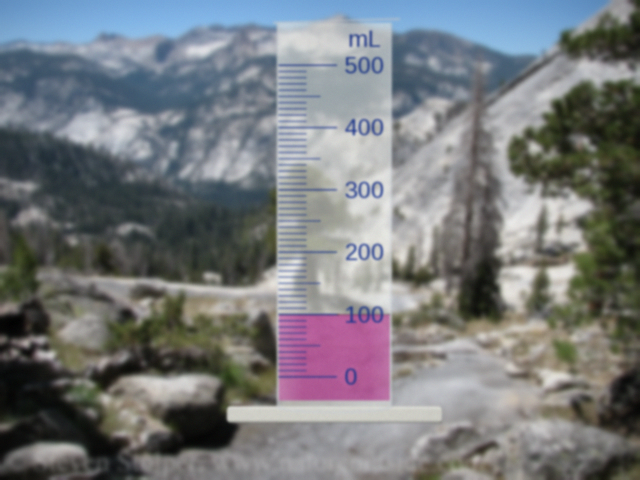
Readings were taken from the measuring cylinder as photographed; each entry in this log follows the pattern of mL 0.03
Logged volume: mL 100
